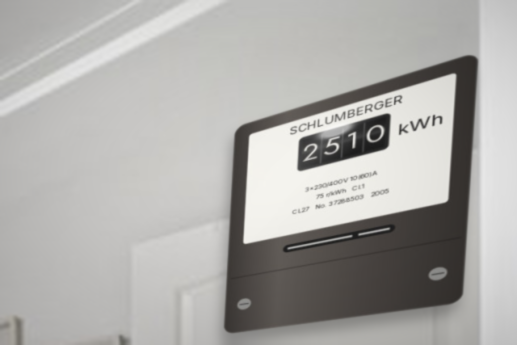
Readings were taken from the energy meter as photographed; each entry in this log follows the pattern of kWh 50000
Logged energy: kWh 2510
